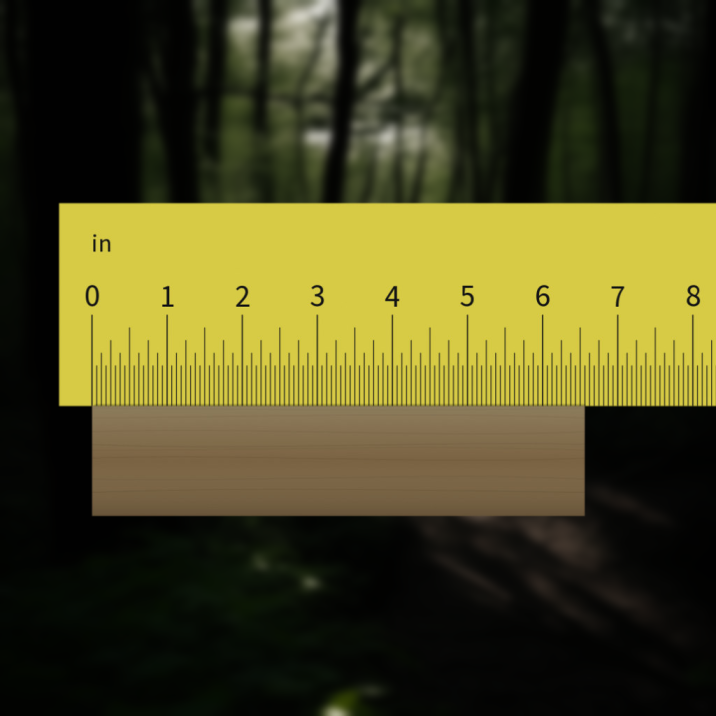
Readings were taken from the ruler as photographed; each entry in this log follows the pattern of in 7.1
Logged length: in 6.5625
